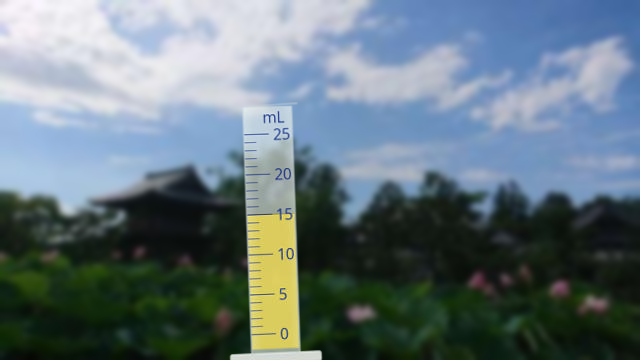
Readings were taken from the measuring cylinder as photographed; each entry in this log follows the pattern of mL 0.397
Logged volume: mL 15
